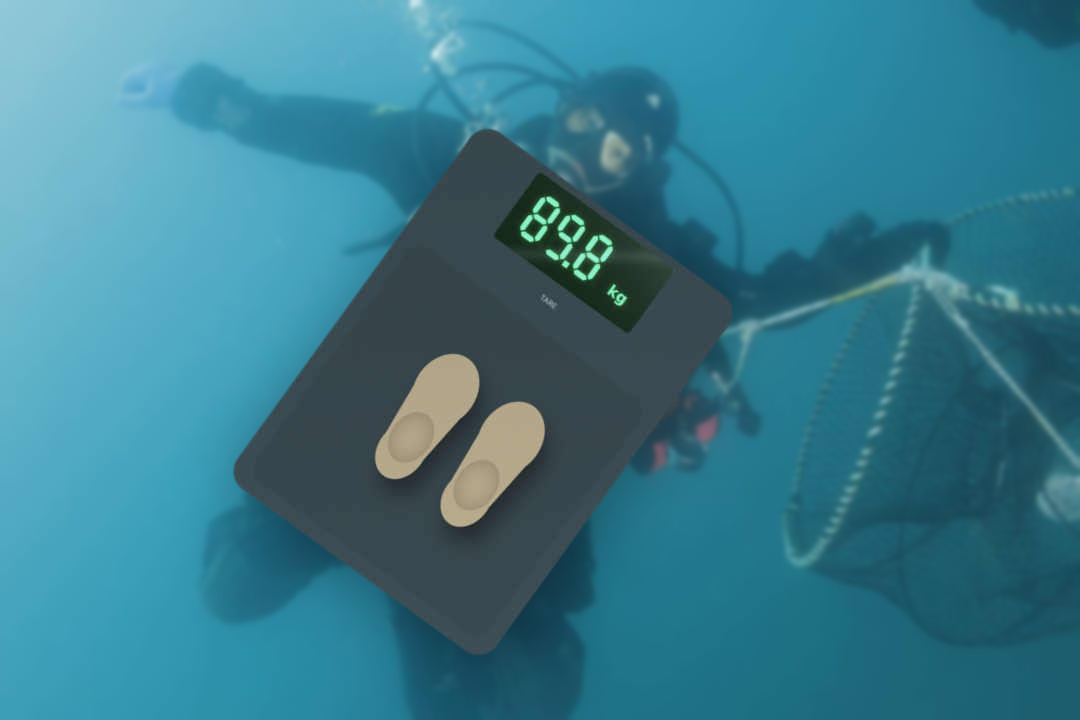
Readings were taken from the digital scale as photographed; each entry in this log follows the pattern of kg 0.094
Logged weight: kg 89.8
